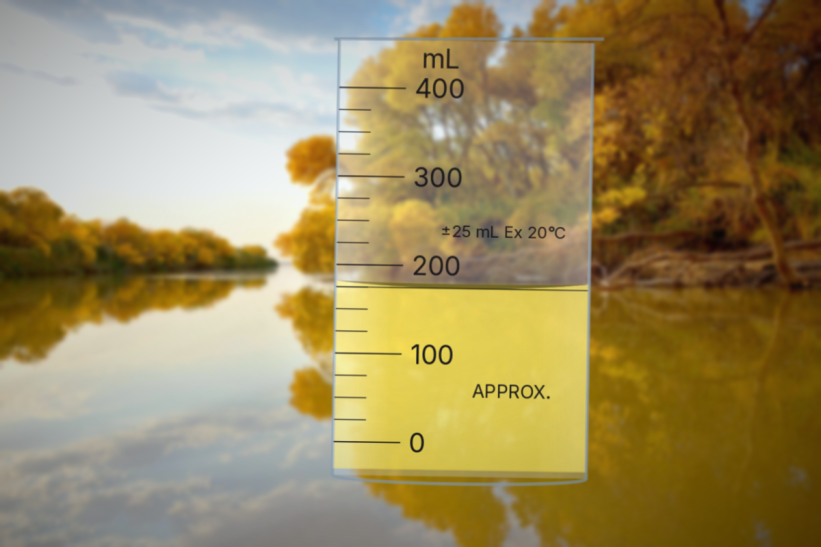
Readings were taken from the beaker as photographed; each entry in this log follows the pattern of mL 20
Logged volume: mL 175
